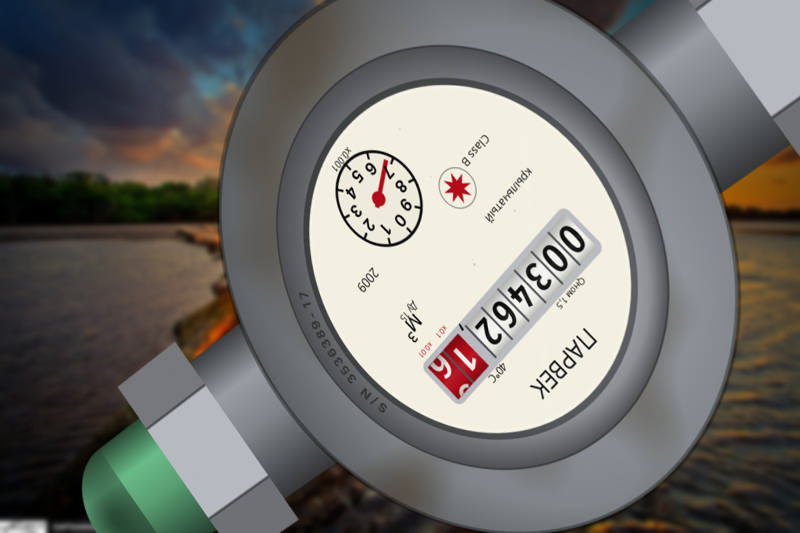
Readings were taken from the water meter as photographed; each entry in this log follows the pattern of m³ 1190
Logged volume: m³ 3462.156
